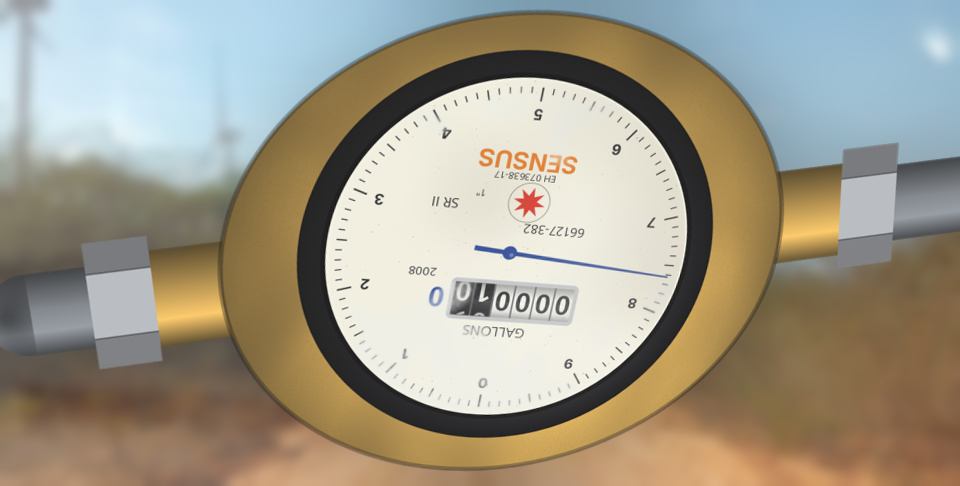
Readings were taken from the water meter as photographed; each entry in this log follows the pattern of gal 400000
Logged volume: gal 97.6
